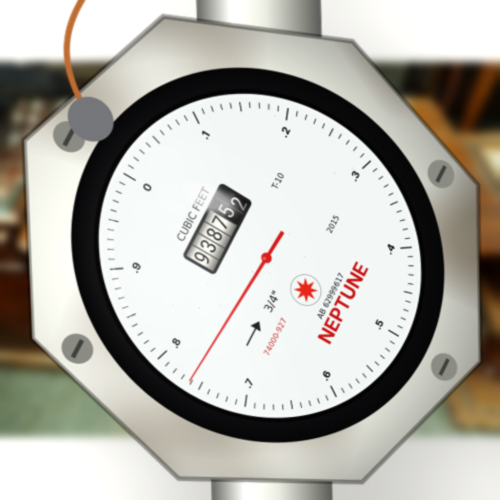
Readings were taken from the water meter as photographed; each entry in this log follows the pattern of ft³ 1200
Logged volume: ft³ 938751.76
